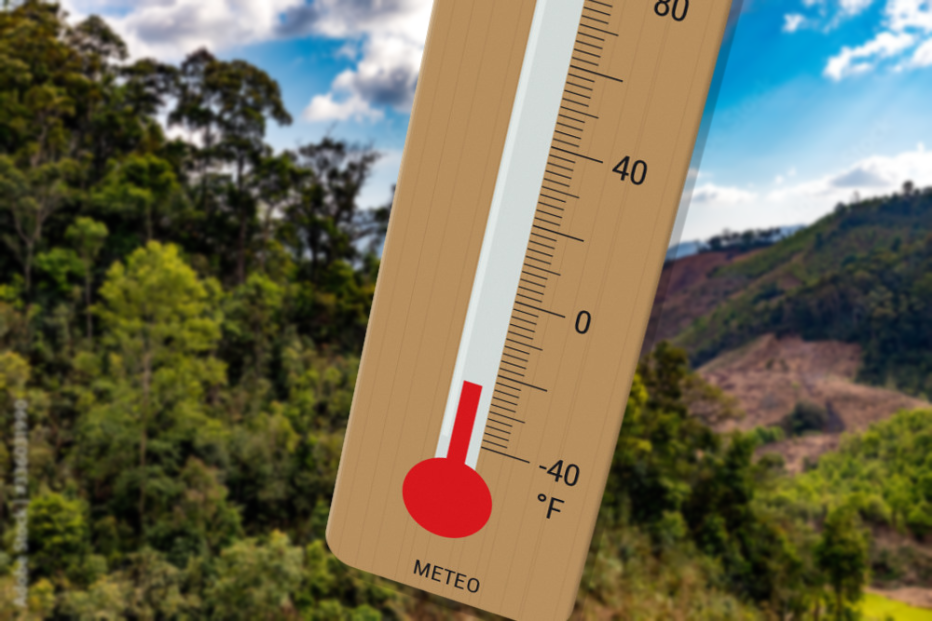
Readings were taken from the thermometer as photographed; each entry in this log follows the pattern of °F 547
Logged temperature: °F -24
